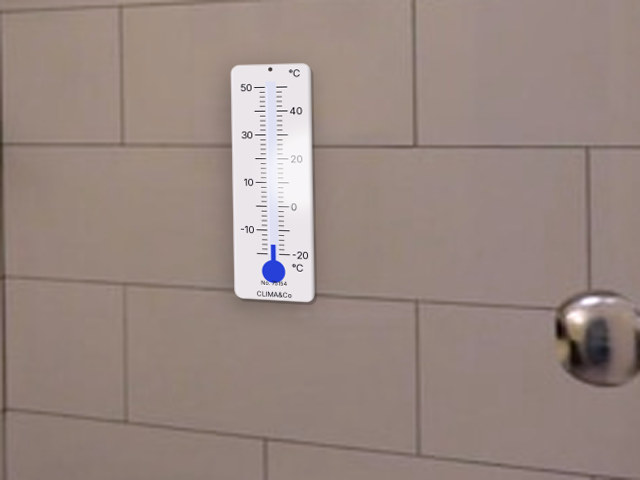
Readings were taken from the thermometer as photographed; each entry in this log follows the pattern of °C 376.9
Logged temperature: °C -16
